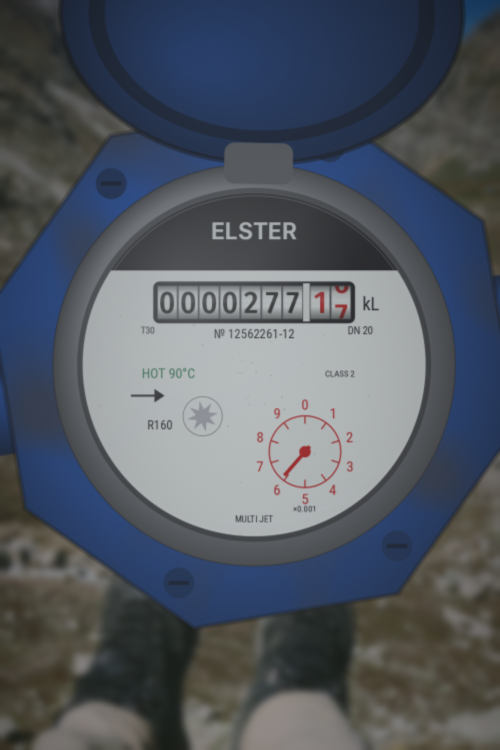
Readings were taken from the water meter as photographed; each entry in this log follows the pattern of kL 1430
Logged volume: kL 277.166
